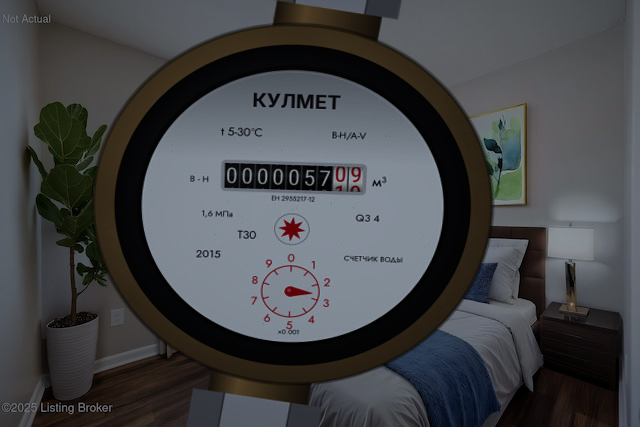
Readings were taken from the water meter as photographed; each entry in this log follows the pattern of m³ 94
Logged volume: m³ 57.092
